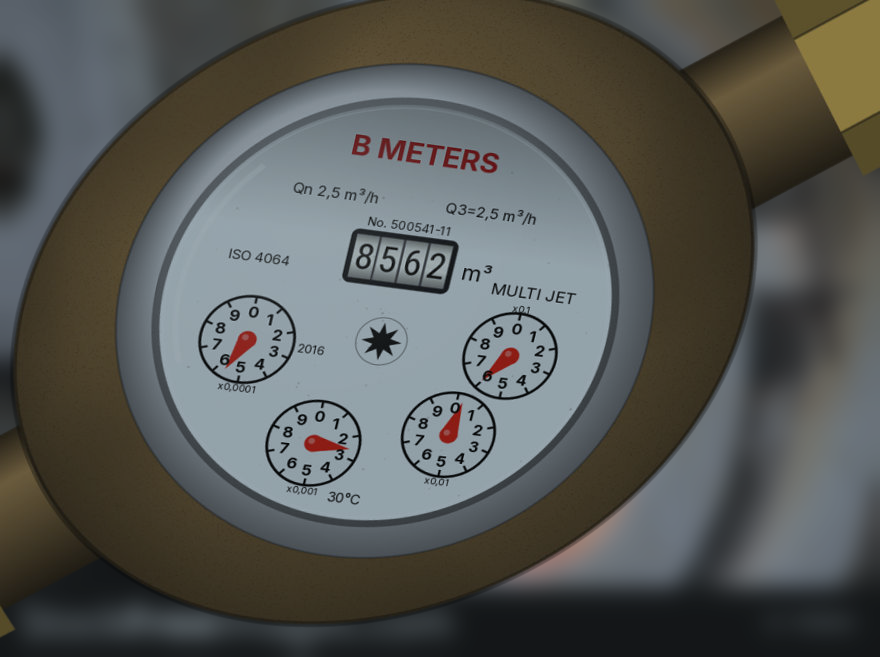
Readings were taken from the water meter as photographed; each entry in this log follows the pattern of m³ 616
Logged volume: m³ 8562.6025
